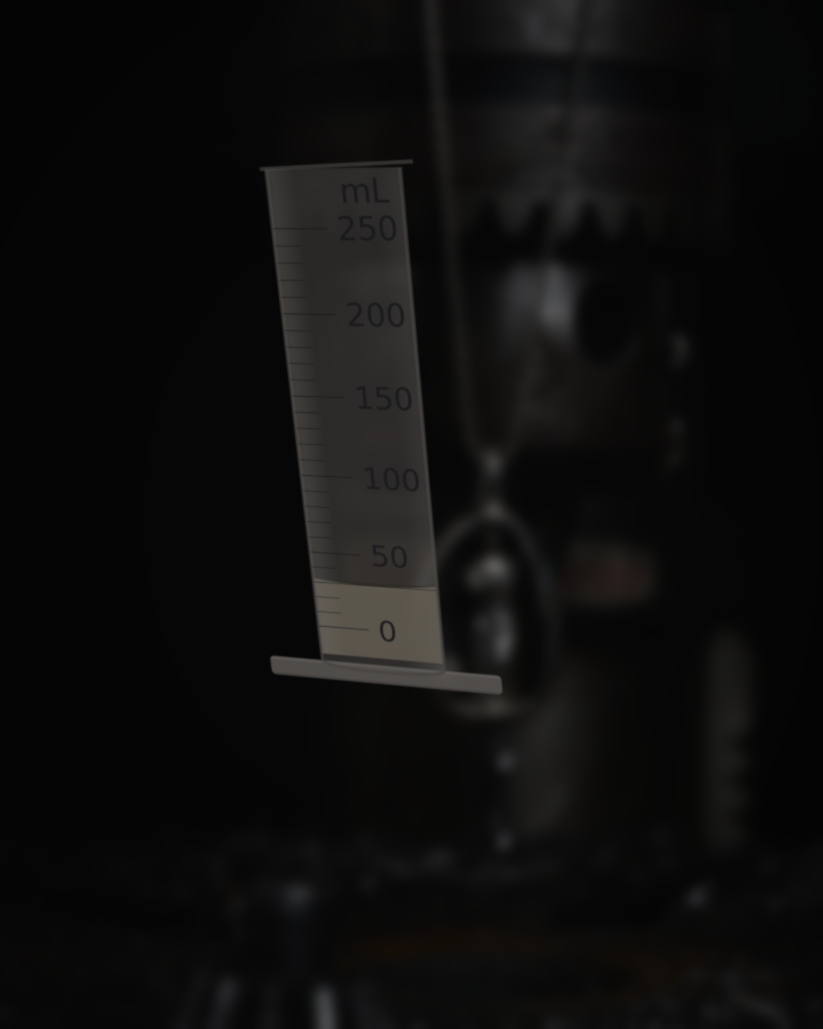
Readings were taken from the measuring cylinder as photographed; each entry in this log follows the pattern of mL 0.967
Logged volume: mL 30
